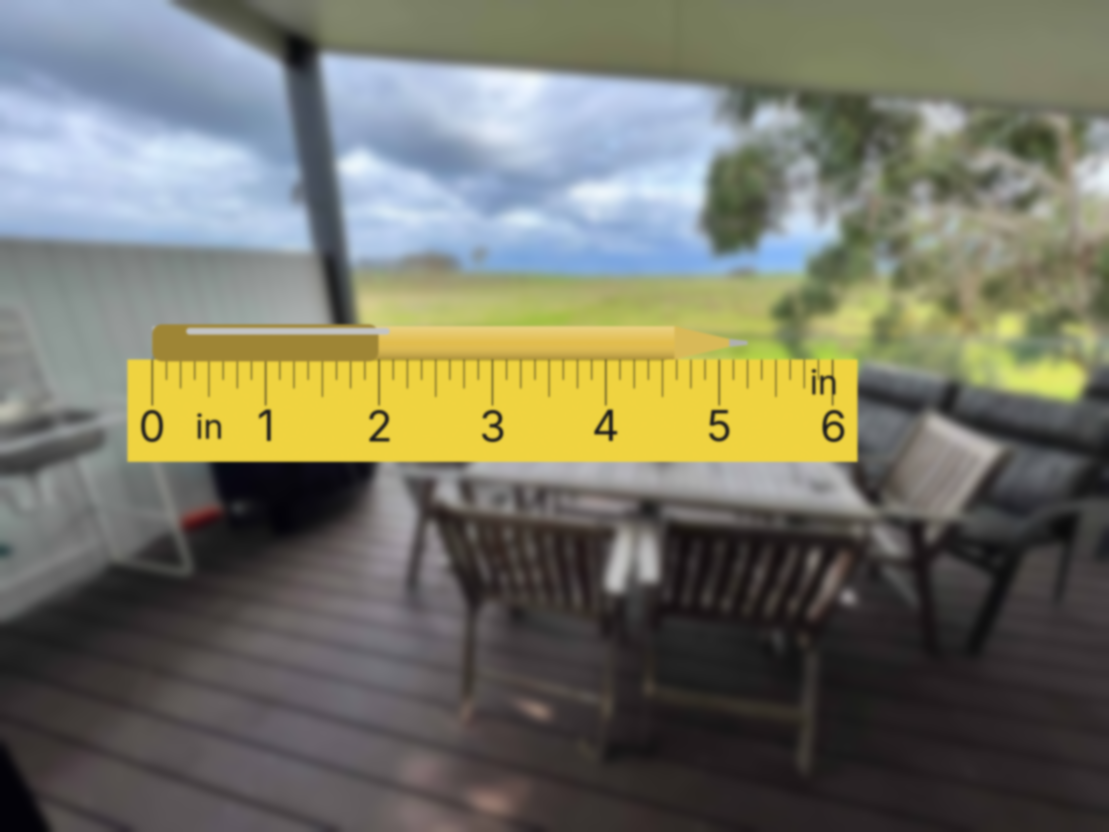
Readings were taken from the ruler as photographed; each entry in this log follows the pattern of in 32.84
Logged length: in 5.25
